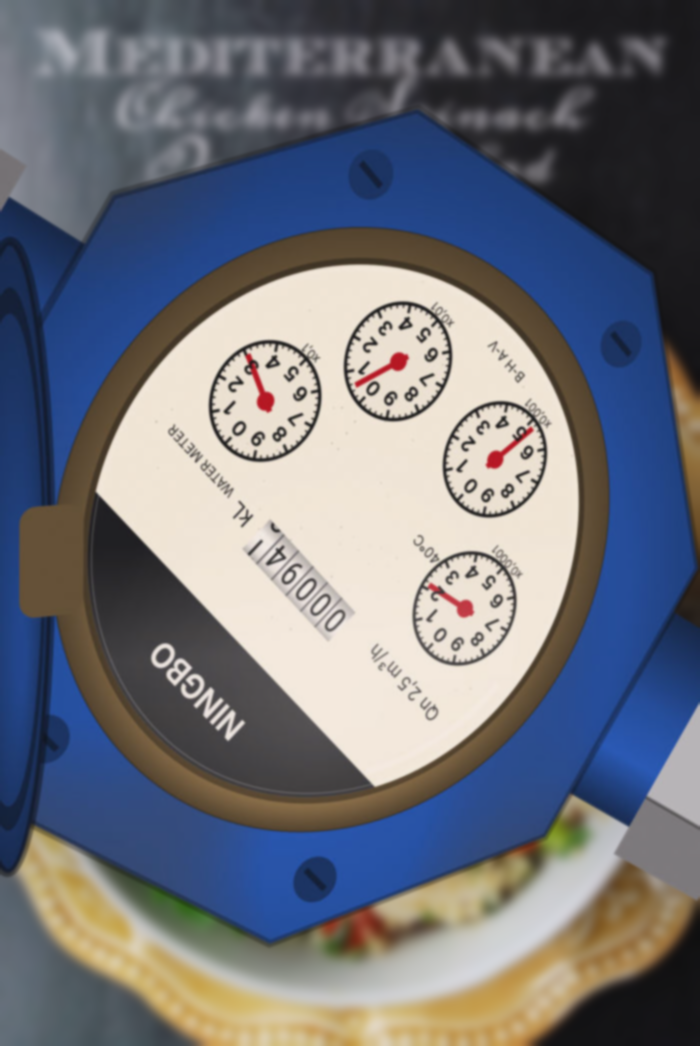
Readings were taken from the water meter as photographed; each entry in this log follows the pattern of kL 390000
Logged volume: kL 941.3052
